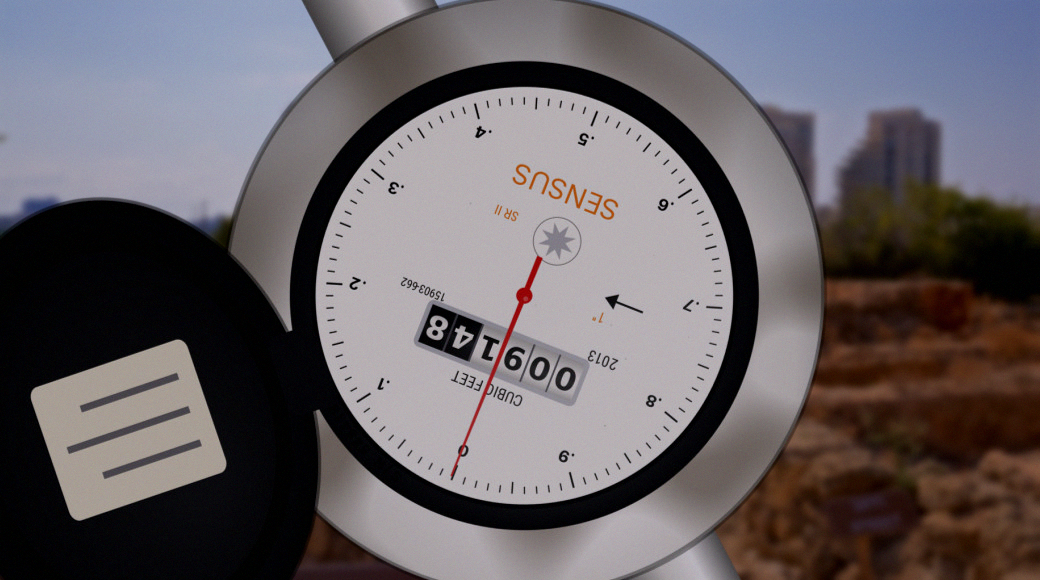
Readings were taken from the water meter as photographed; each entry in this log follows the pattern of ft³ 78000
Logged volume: ft³ 9148.00
